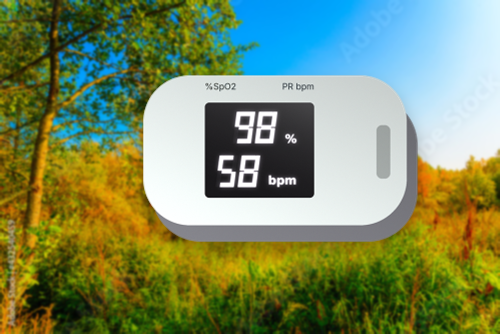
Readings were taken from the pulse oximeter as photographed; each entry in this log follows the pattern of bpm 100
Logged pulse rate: bpm 58
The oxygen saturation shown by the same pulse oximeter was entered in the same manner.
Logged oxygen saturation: % 98
